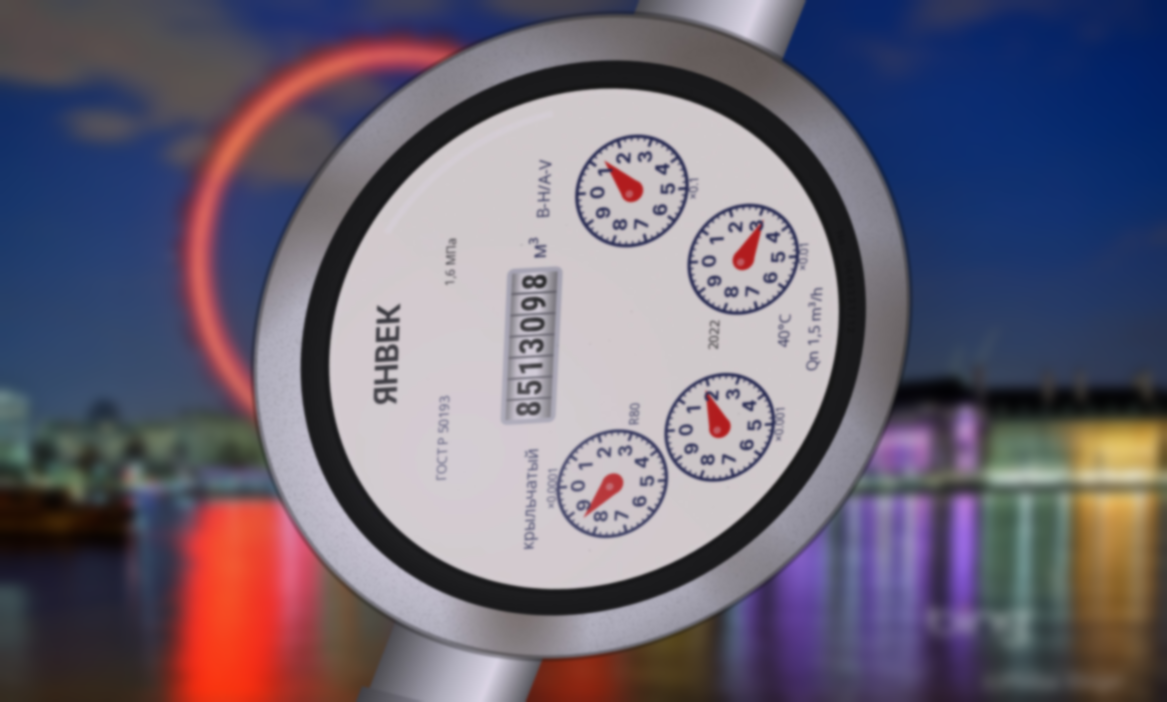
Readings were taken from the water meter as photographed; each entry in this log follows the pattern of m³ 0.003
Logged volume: m³ 8513098.1318
